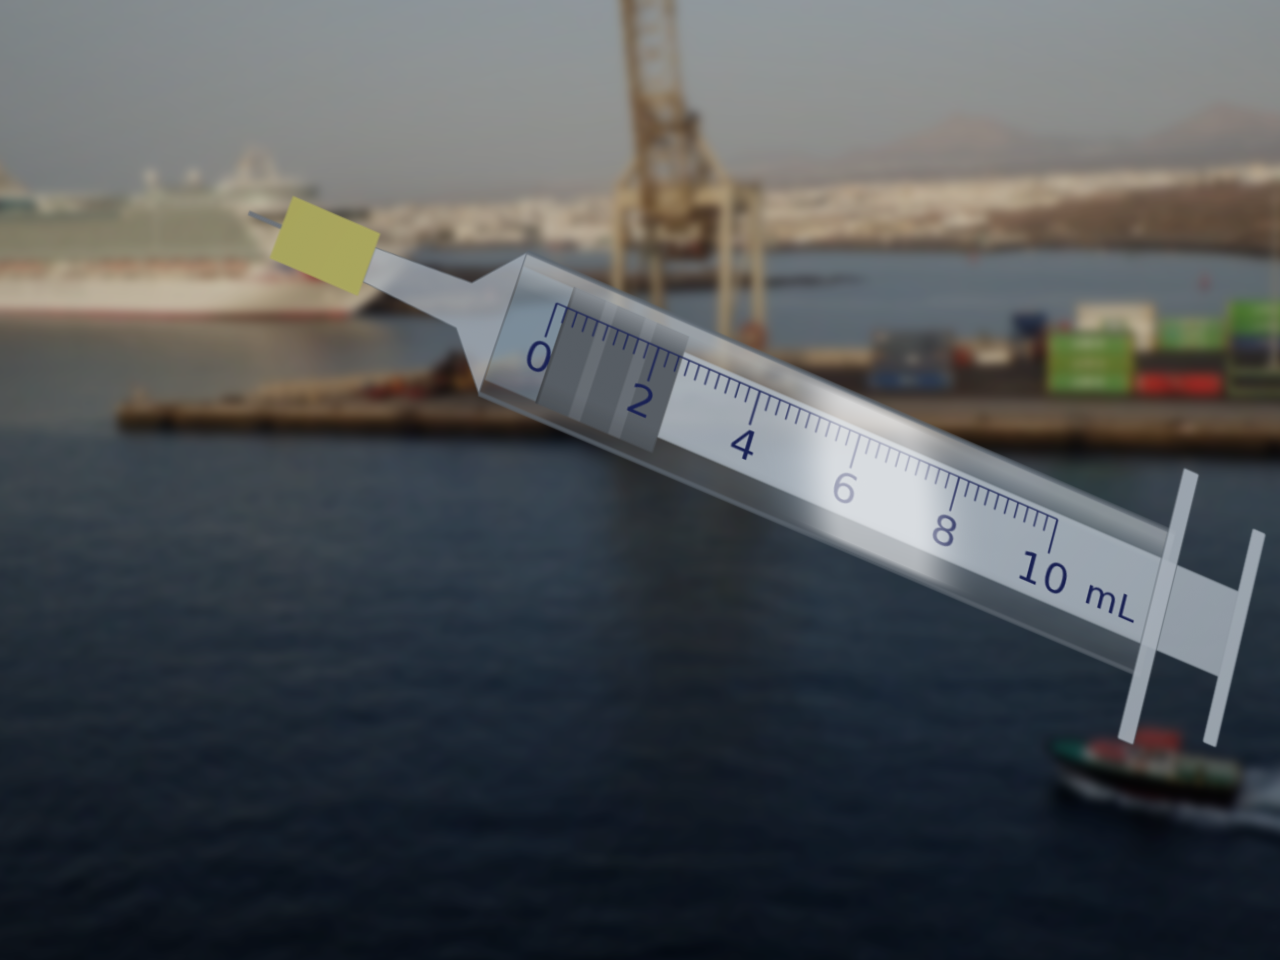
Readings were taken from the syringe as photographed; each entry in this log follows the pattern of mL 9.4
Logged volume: mL 0.2
